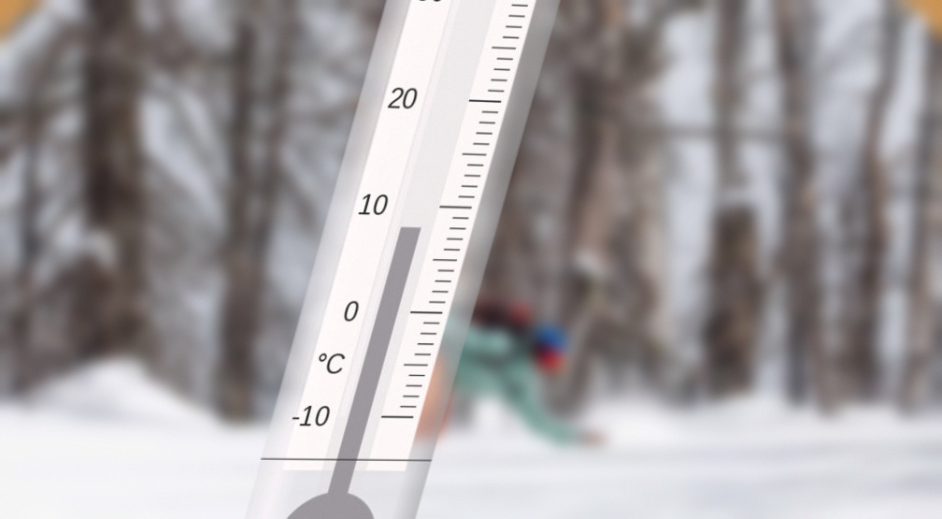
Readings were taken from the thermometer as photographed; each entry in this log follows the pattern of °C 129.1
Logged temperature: °C 8
